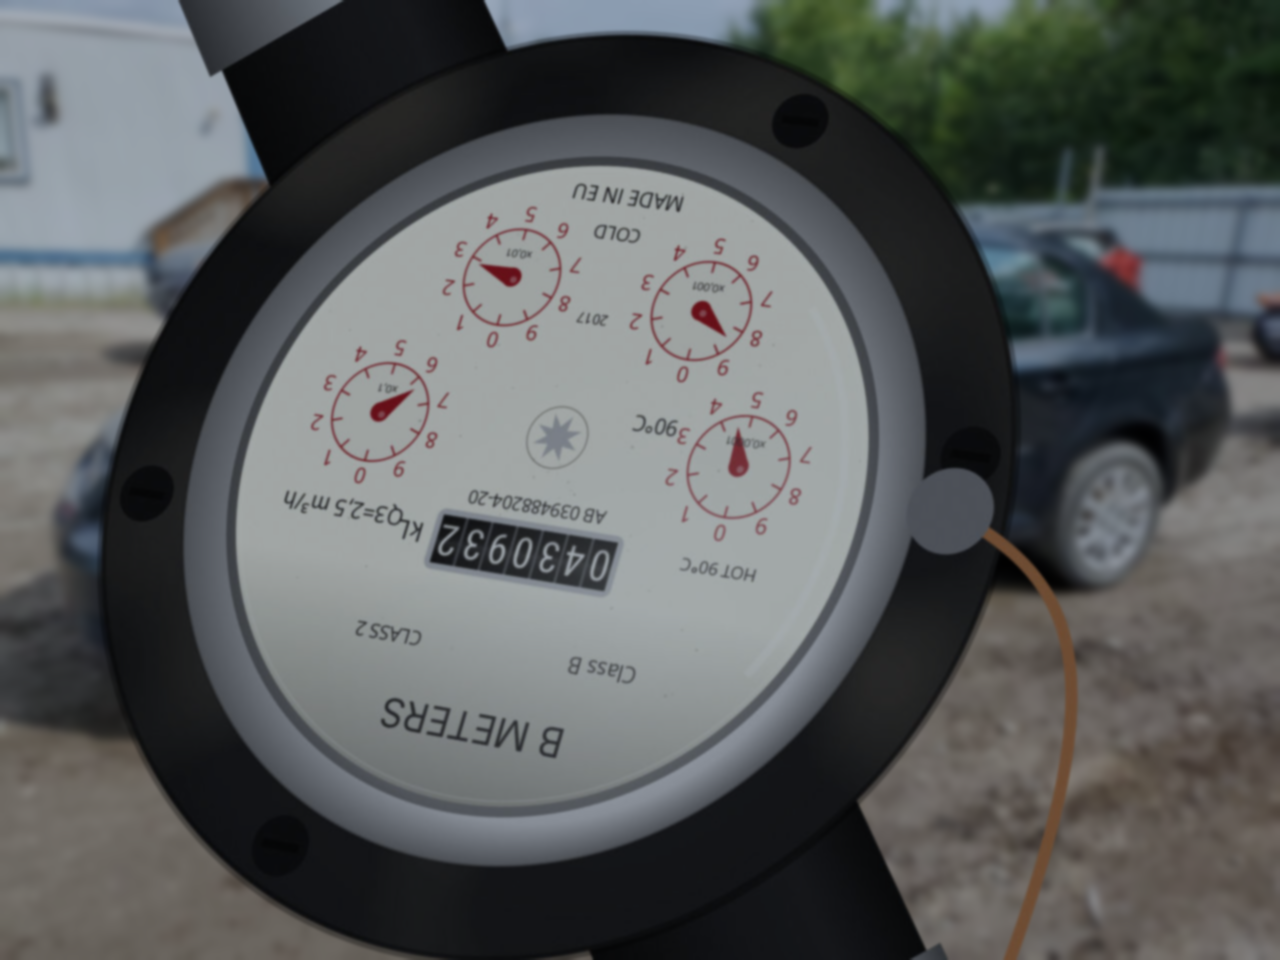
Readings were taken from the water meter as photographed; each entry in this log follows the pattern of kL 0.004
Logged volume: kL 430932.6284
